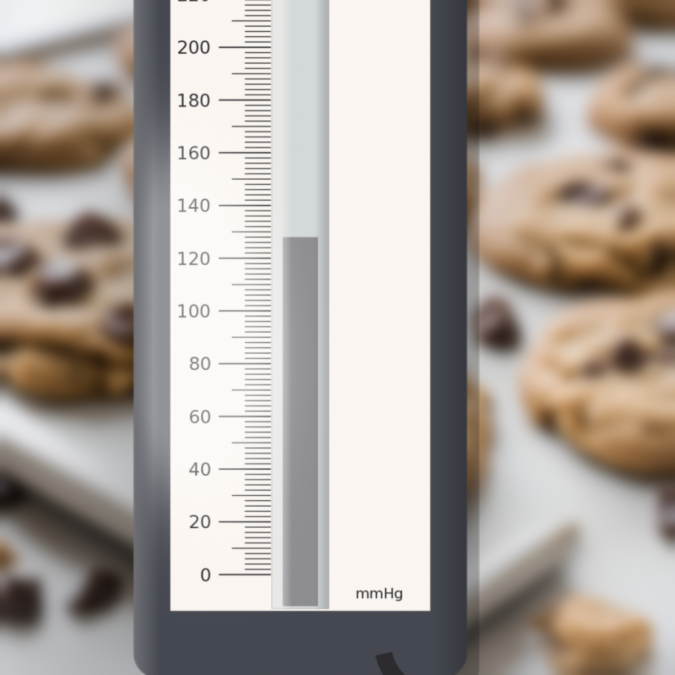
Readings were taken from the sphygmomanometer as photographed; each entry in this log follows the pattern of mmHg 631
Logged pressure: mmHg 128
